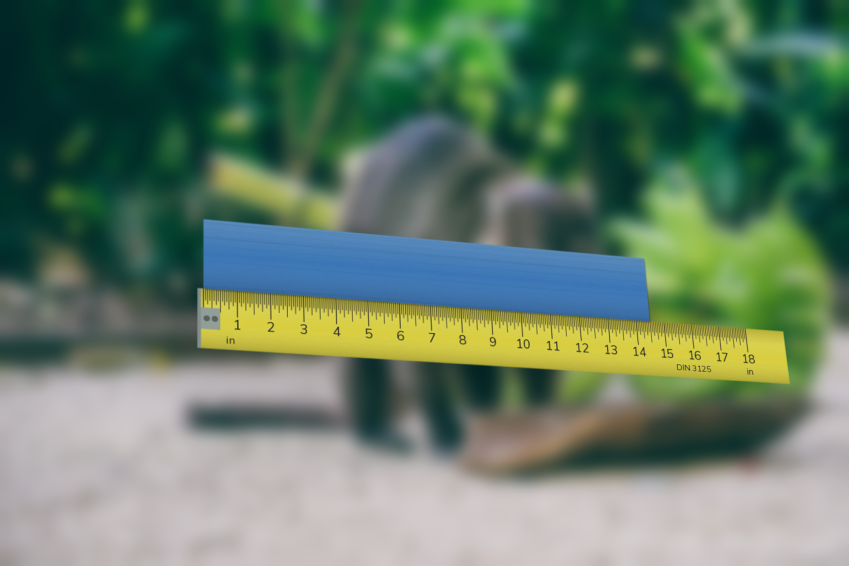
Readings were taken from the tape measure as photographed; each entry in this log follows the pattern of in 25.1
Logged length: in 14.5
